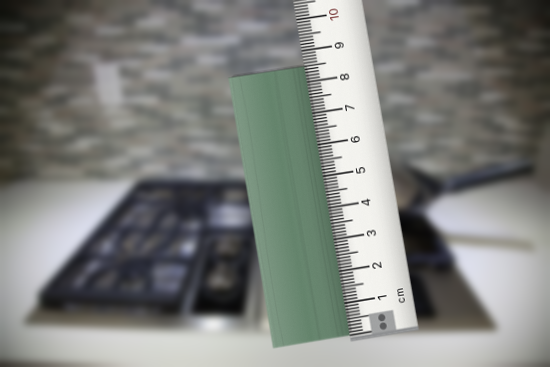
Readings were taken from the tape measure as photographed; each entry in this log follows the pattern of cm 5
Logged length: cm 8.5
